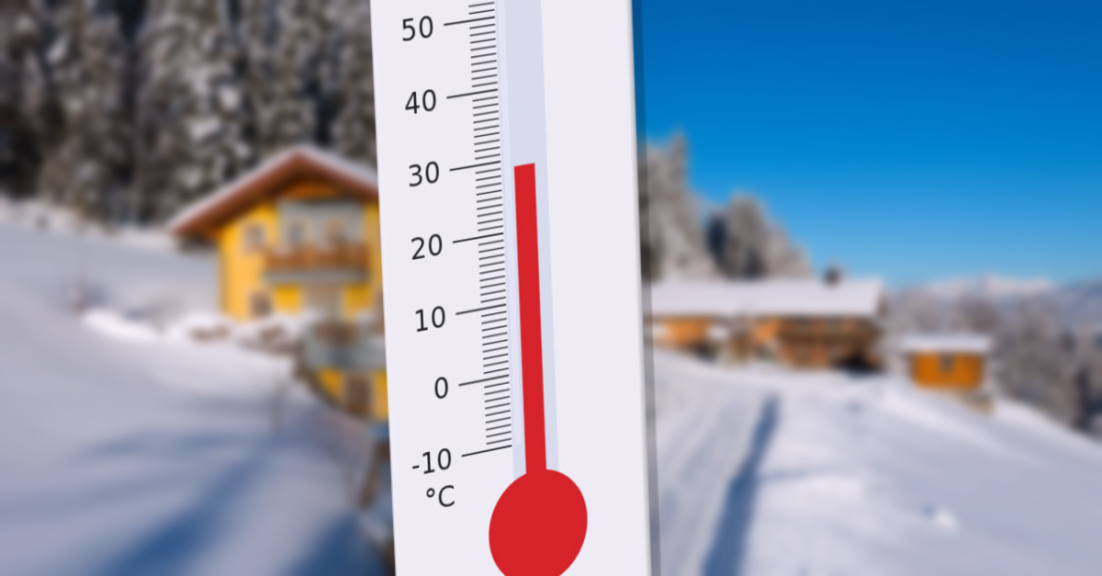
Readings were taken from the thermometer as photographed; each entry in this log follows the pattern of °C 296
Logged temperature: °C 29
